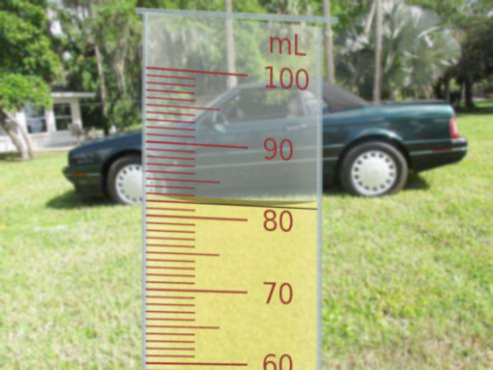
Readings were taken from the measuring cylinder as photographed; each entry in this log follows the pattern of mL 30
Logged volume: mL 82
